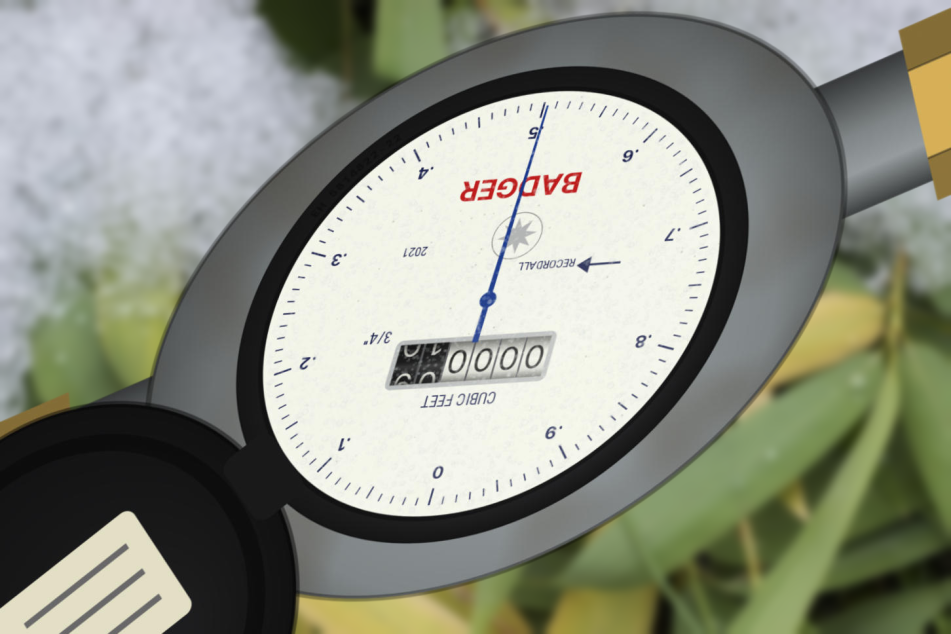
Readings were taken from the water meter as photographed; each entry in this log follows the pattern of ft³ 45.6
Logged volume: ft³ 9.50
